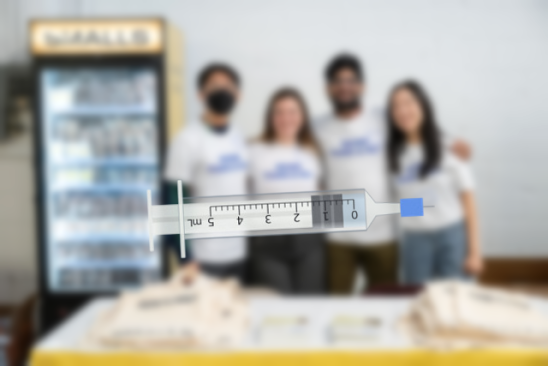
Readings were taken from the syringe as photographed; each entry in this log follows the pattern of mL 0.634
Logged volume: mL 0.4
